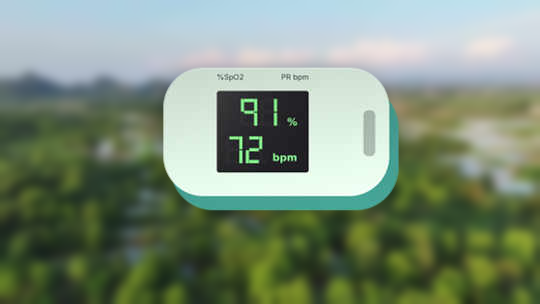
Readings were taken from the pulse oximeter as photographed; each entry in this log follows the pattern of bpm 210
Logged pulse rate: bpm 72
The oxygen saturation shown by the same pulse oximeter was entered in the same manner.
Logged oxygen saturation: % 91
